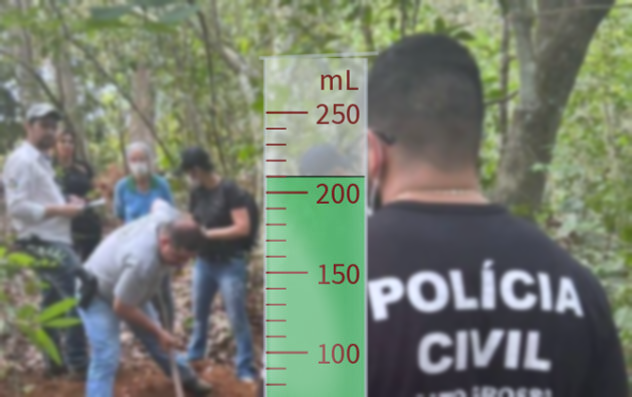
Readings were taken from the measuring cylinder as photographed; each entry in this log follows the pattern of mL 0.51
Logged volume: mL 210
